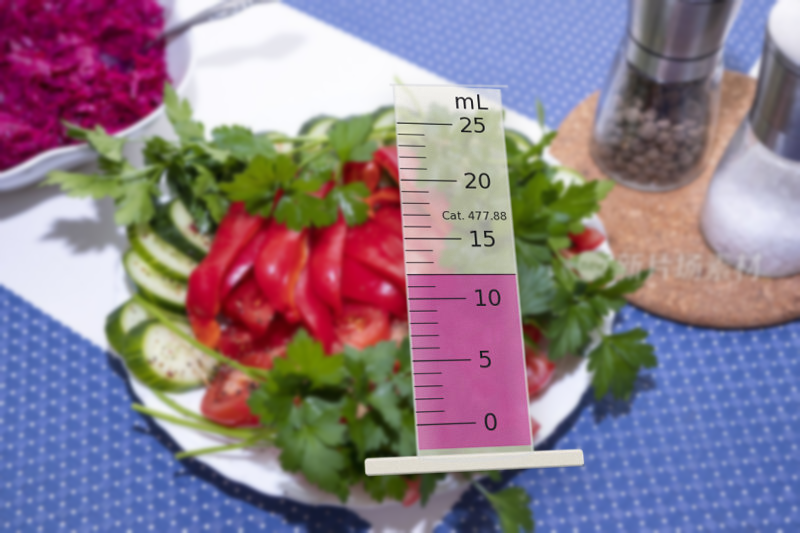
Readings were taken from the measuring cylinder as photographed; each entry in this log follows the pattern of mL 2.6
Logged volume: mL 12
